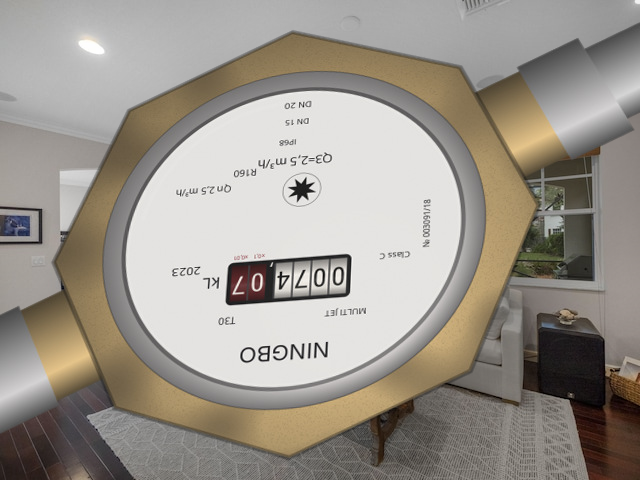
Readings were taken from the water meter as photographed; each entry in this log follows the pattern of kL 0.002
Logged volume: kL 74.07
